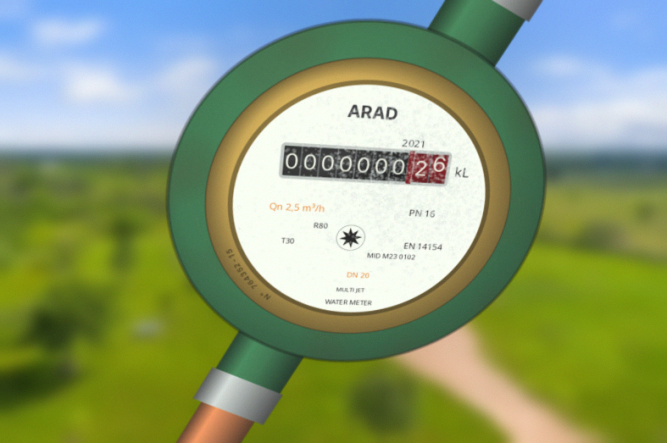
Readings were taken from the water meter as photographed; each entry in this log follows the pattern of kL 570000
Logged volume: kL 0.26
